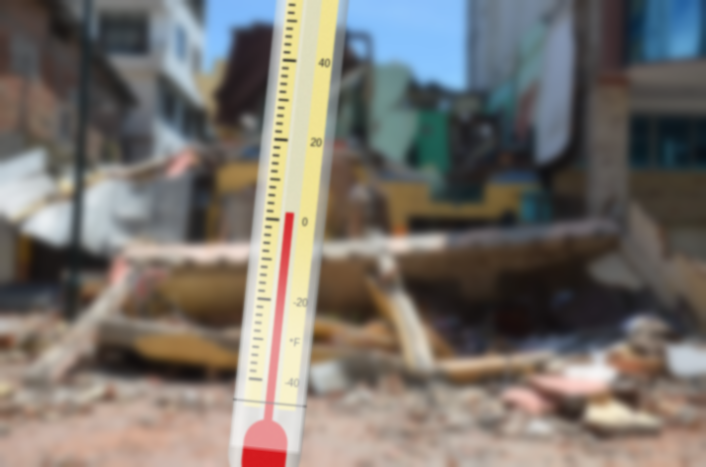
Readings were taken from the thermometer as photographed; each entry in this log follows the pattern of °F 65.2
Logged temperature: °F 2
